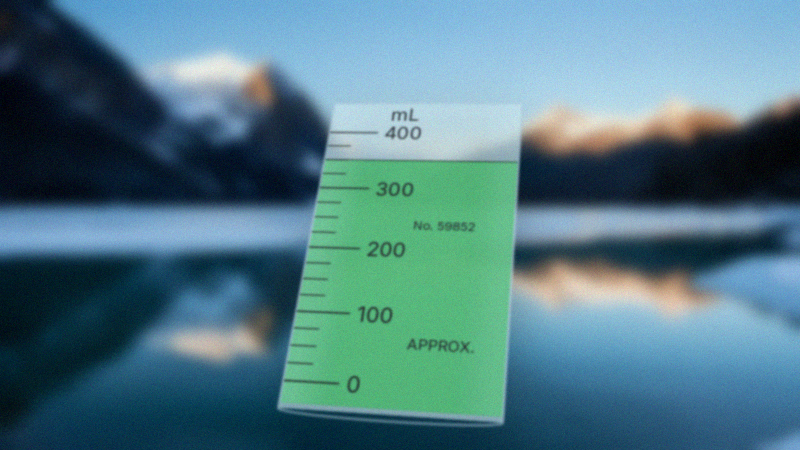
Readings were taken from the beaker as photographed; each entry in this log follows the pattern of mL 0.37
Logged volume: mL 350
